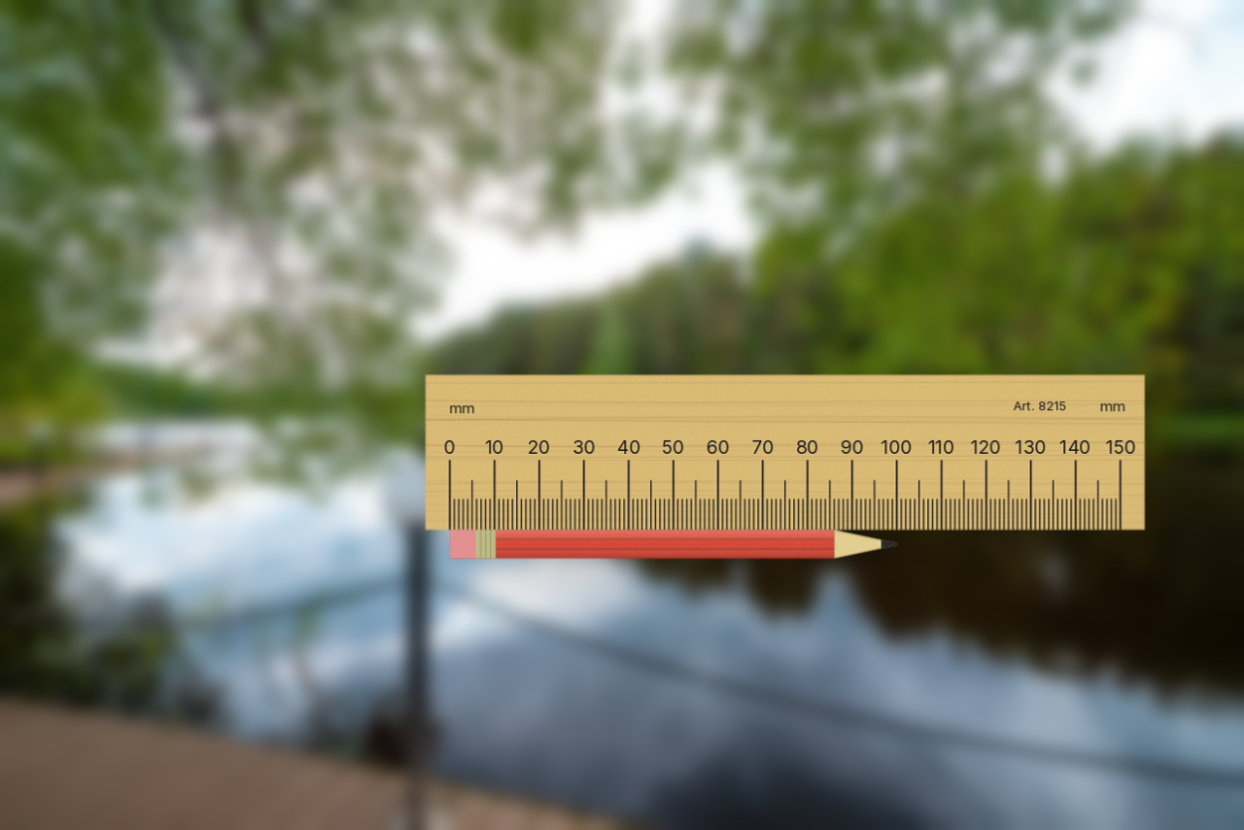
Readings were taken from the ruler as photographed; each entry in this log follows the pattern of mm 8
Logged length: mm 100
